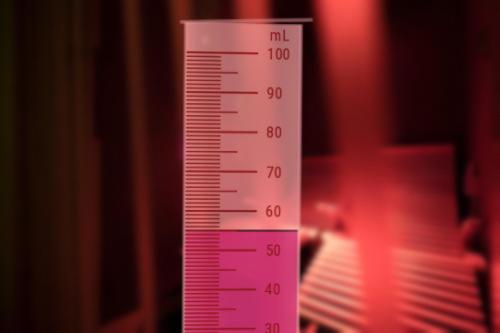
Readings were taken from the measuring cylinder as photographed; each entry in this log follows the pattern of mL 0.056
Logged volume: mL 55
